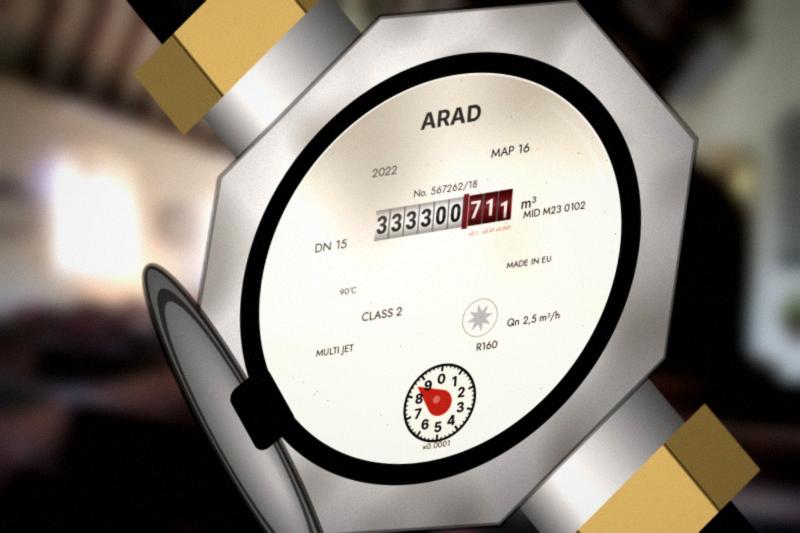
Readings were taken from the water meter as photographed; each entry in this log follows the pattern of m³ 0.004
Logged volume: m³ 333300.7108
